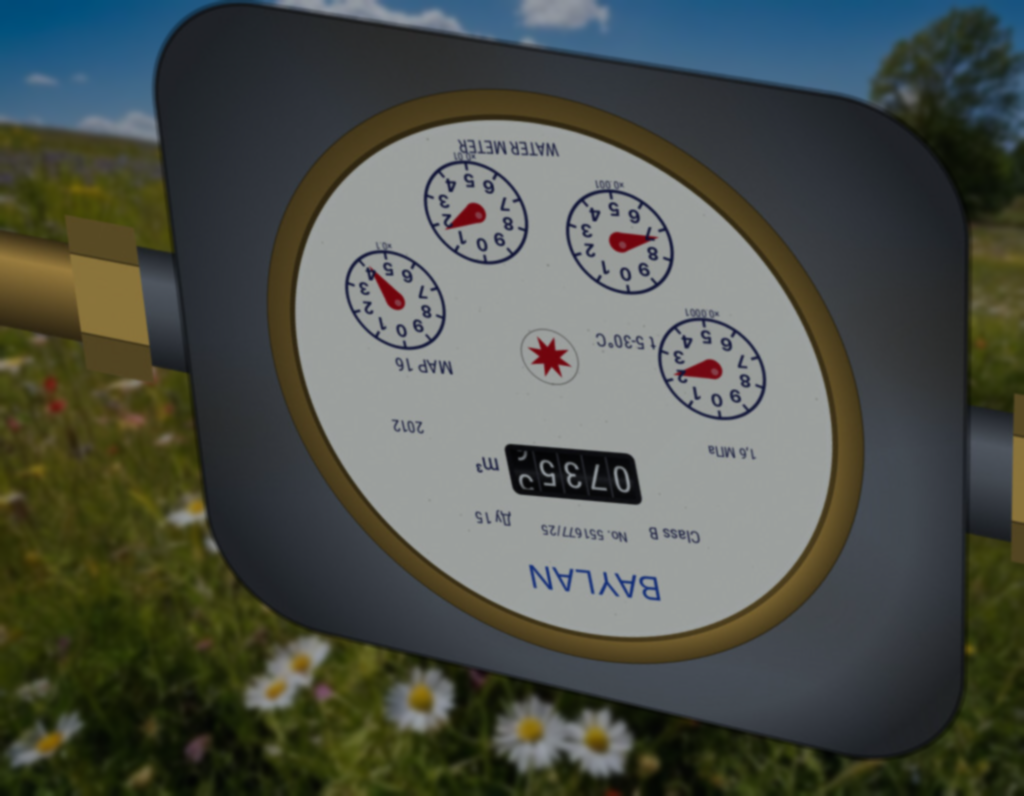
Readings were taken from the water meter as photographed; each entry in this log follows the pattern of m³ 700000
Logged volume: m³ 7355.4172
